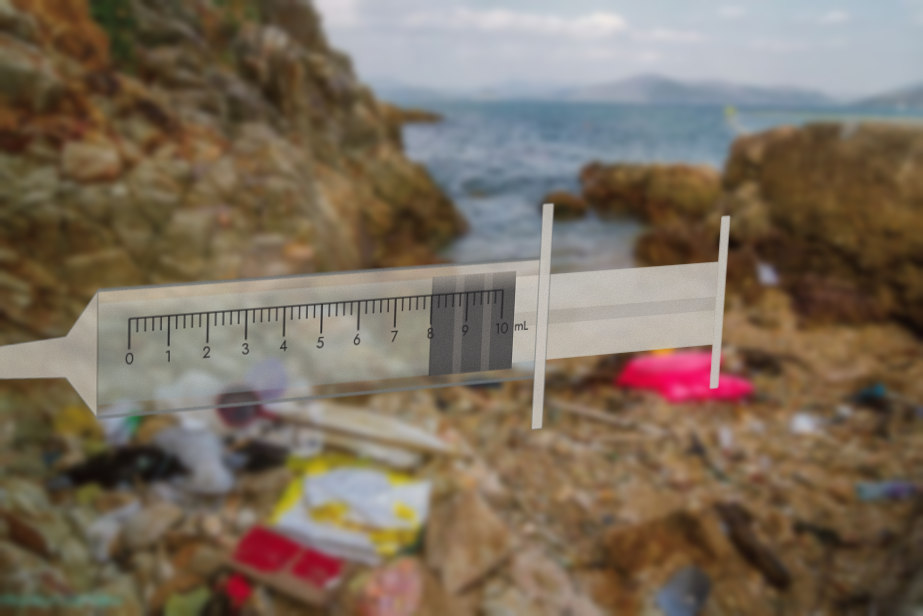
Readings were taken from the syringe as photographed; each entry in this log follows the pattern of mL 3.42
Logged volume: mL 8
